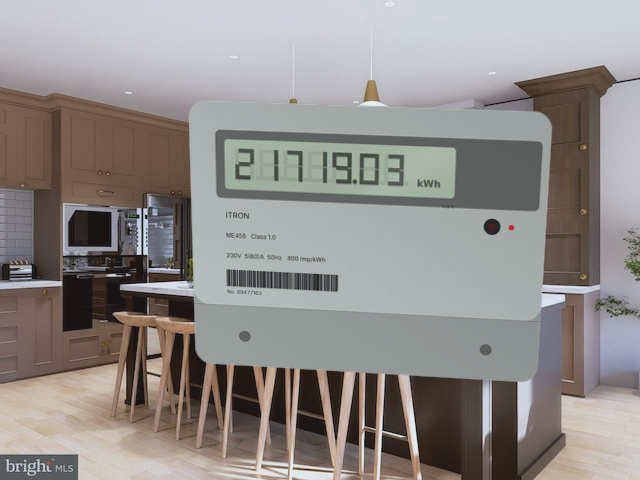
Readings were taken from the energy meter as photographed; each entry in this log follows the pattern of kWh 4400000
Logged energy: kWh 21719.03
